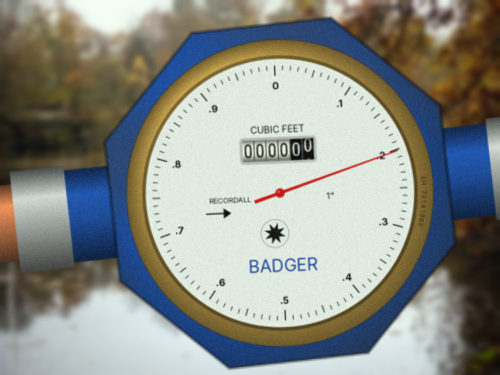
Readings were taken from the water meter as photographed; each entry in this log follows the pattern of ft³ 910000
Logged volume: ft³ 0.20
